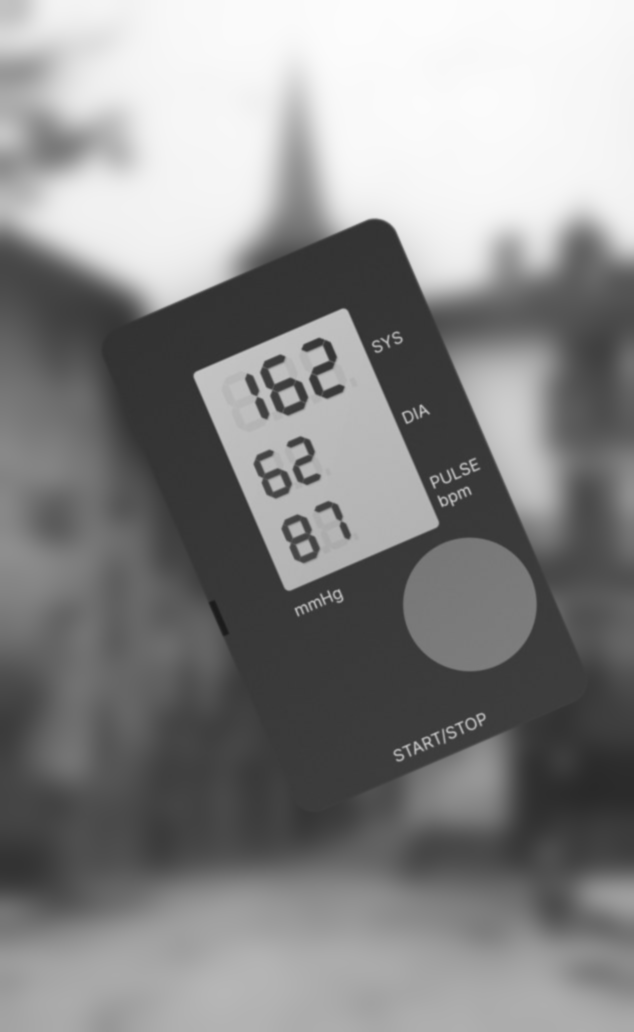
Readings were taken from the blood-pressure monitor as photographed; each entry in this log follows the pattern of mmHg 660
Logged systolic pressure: mmHg 162
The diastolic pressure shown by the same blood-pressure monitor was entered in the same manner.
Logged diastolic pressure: mmHg 62
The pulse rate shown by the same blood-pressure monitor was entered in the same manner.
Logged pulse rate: bpm 87
